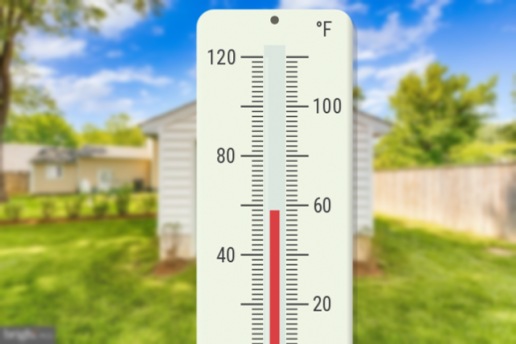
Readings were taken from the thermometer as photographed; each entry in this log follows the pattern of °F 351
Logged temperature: °F 58
